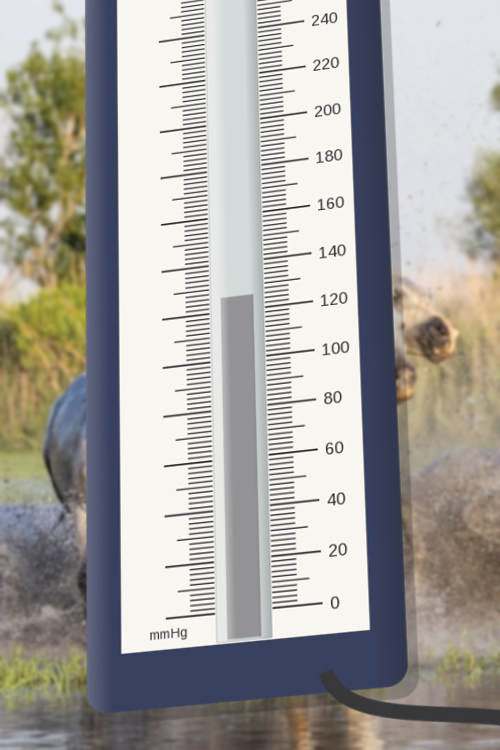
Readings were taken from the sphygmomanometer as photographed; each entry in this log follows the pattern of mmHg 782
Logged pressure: mmHg 126
